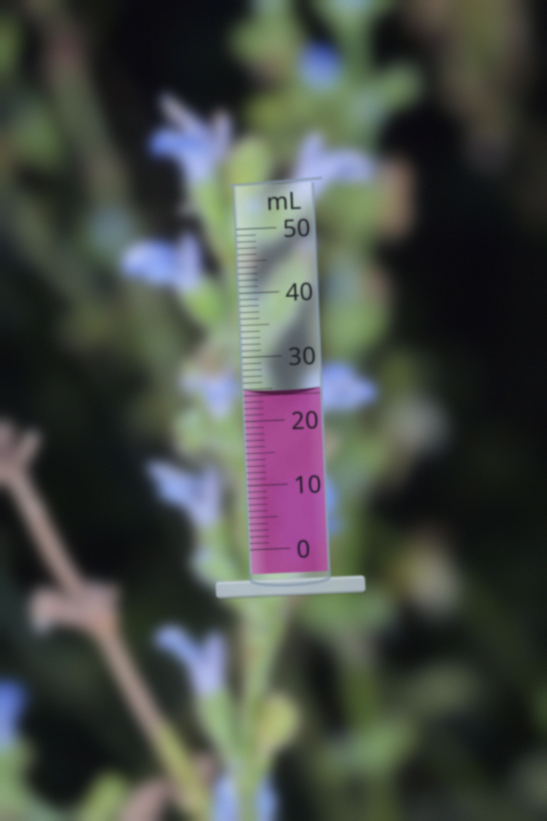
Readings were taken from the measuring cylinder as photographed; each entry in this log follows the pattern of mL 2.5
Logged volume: mL 24
